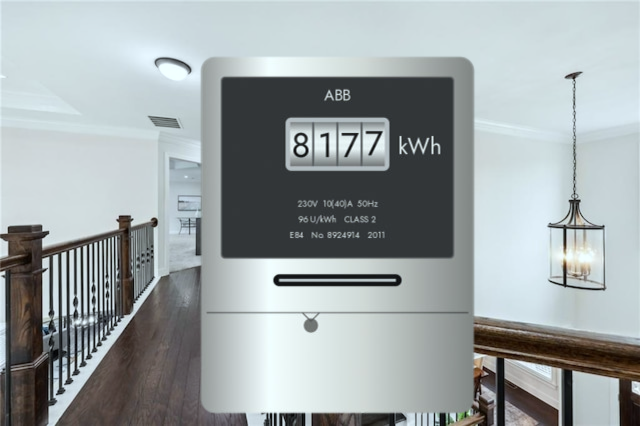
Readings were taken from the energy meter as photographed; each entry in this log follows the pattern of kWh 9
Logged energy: kWh 8177
